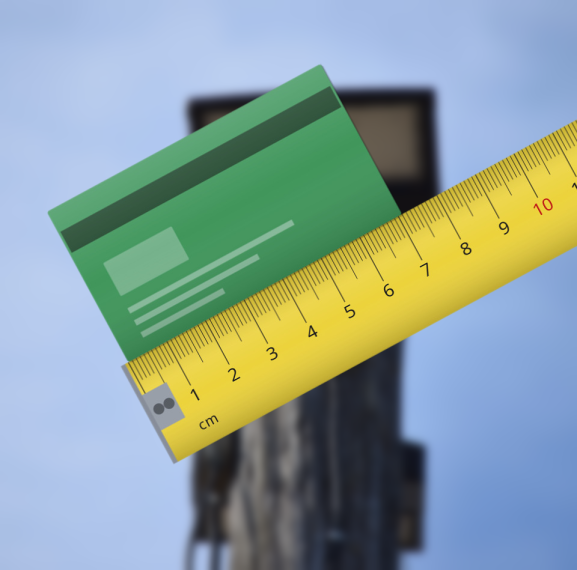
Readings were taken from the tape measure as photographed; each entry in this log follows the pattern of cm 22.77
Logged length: cm 7.1
